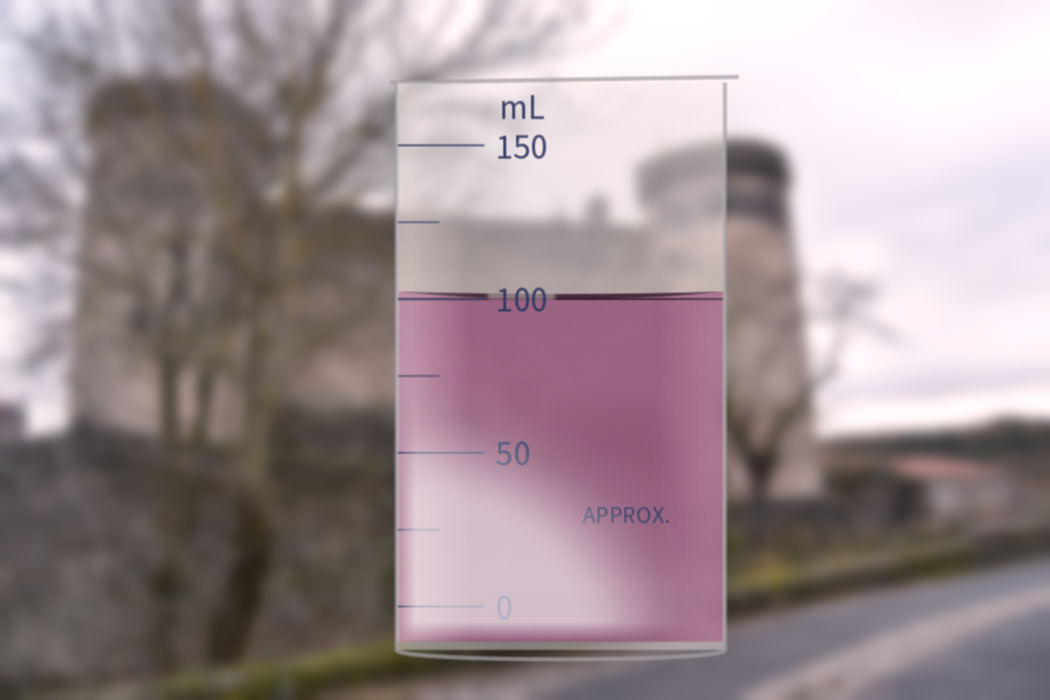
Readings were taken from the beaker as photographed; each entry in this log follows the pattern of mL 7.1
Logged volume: mL 100
